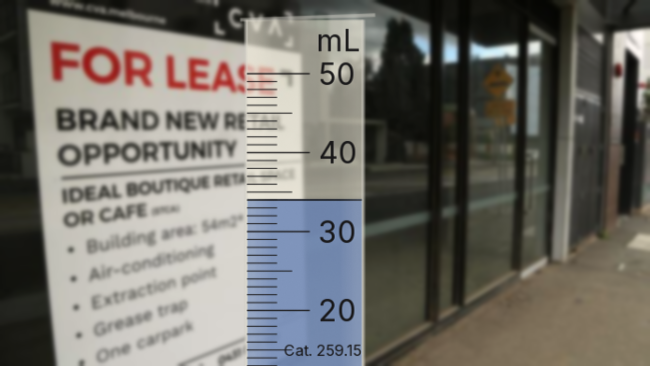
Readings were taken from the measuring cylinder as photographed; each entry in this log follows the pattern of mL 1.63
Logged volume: mL 34
